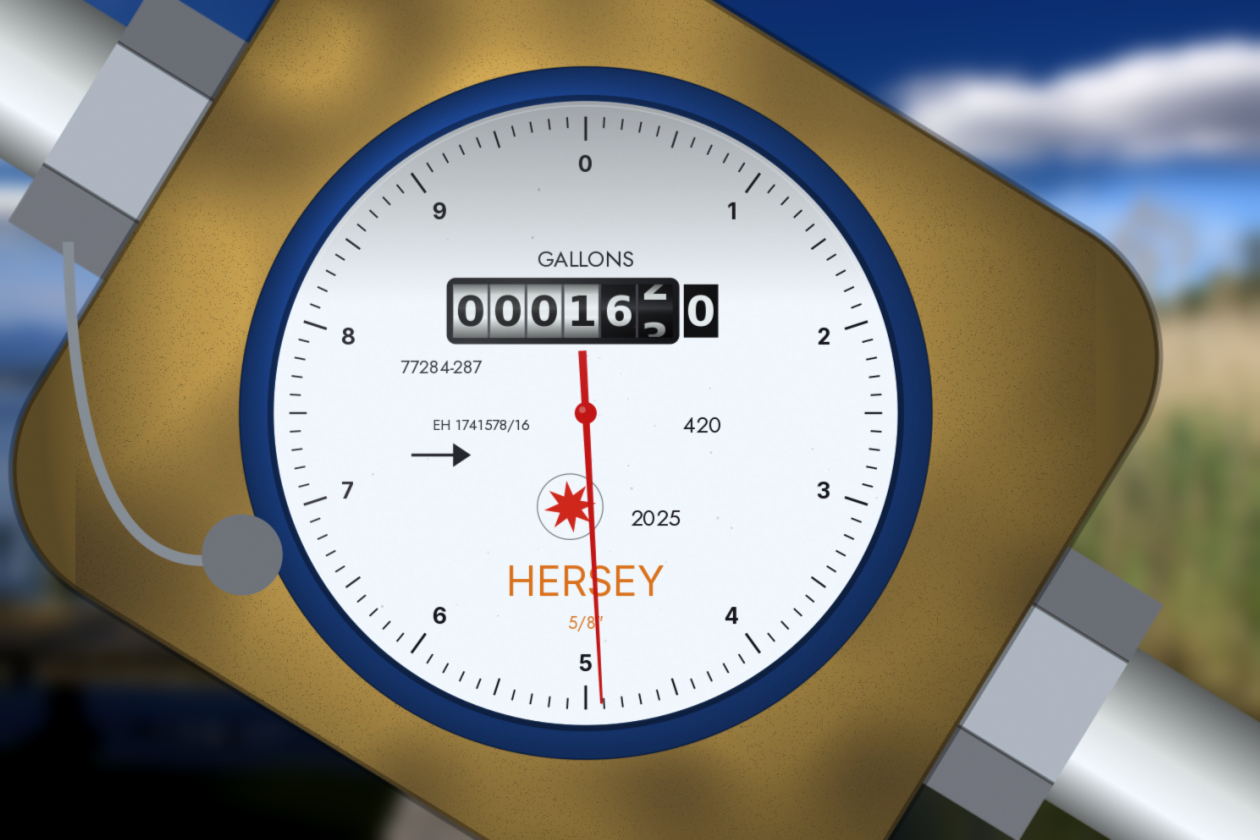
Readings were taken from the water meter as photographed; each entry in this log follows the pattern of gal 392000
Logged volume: gal 1624.9
